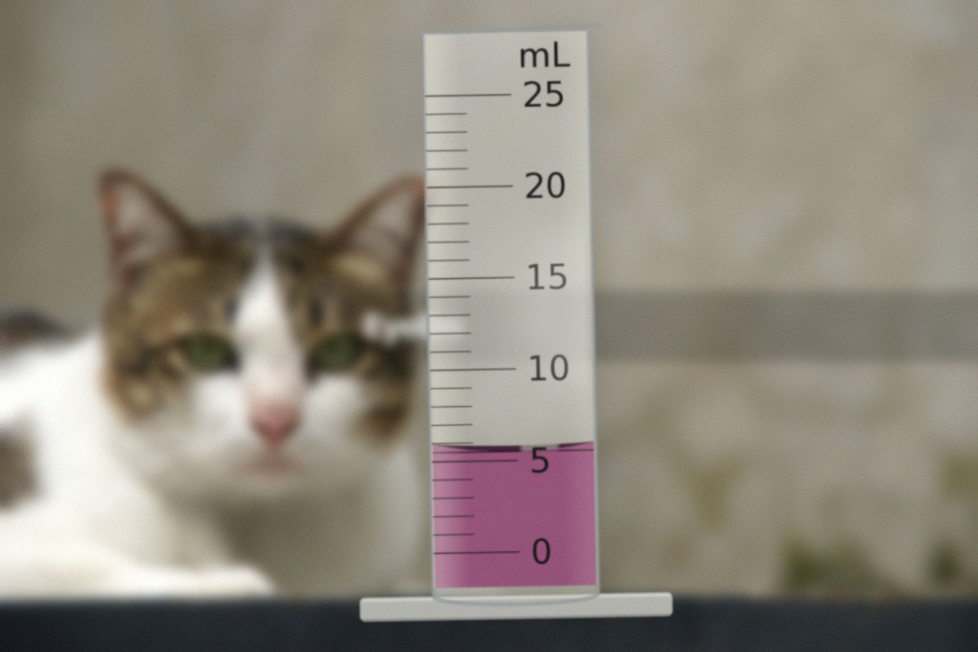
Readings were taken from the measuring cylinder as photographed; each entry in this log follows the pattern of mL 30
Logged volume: mL 5.5
